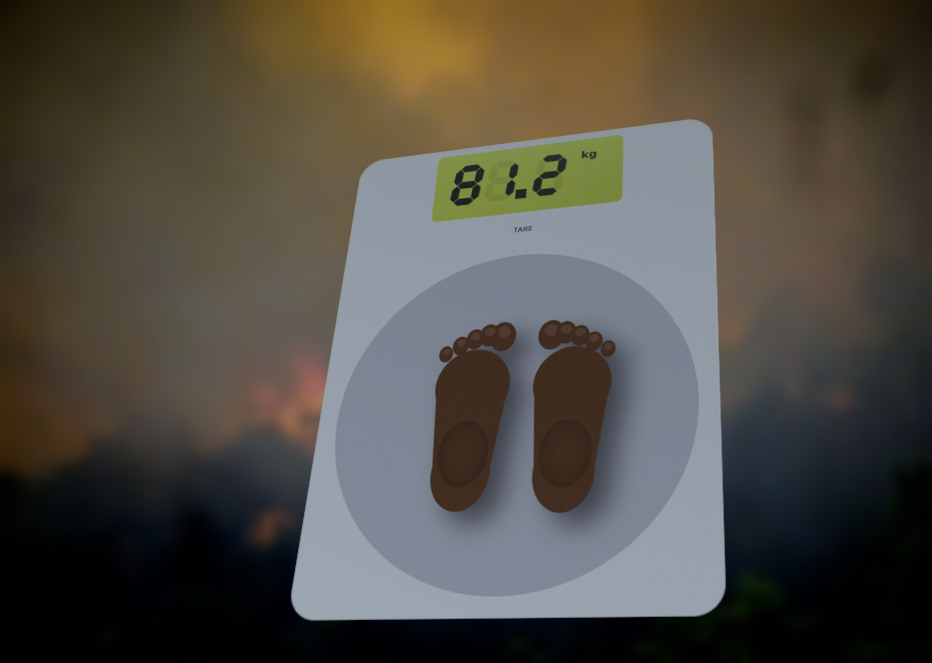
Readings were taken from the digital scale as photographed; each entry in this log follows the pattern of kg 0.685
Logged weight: kg 81.2
